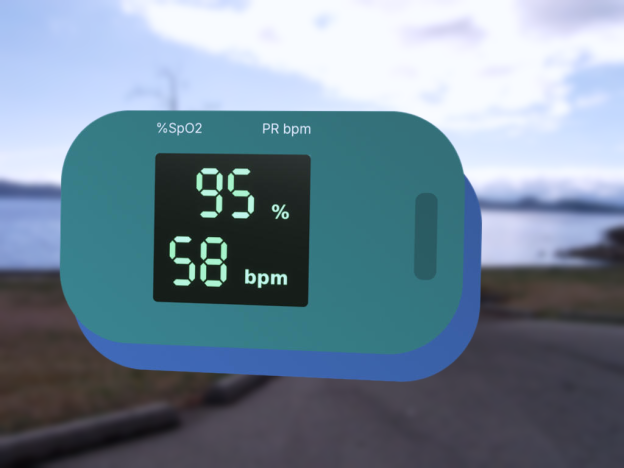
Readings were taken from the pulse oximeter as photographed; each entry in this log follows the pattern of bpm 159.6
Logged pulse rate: bpm 58
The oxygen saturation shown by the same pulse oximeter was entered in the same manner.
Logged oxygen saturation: % 95
